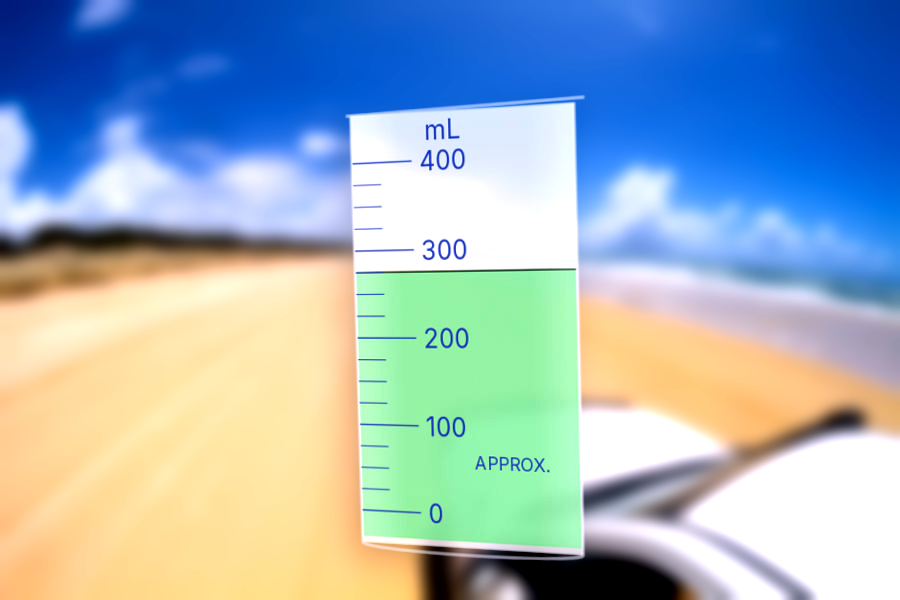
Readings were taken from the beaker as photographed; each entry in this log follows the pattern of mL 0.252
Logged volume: mL 275
